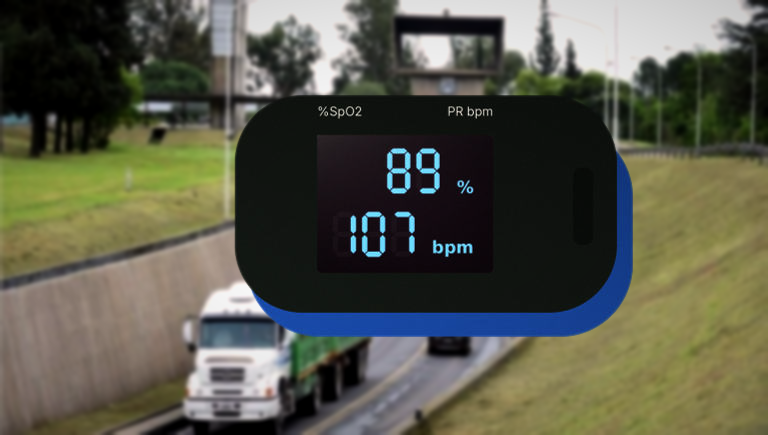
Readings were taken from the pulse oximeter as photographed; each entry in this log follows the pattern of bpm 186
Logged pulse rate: bpm 107
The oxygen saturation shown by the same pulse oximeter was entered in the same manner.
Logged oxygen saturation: % 89
